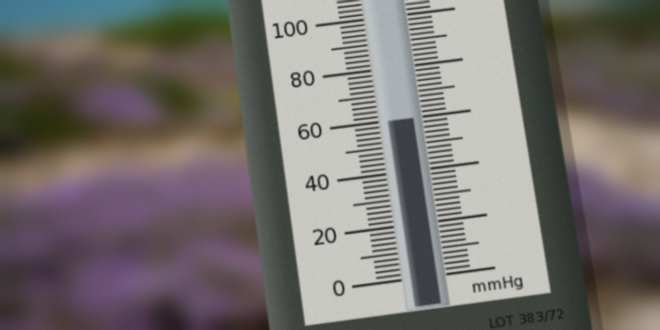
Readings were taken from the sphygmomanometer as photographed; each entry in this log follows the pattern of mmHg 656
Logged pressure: mmHg 60
